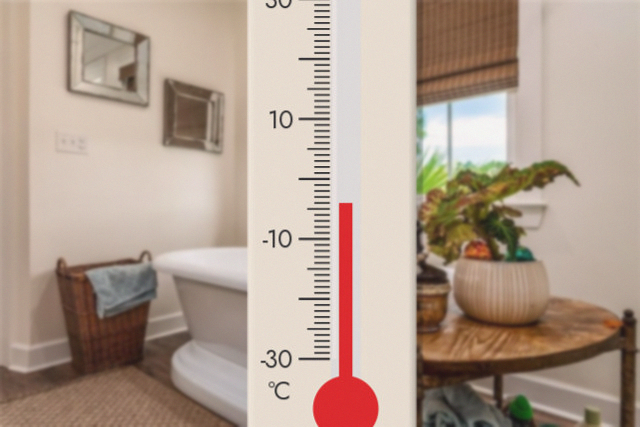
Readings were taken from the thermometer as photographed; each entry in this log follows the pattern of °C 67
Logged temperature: °C -4
